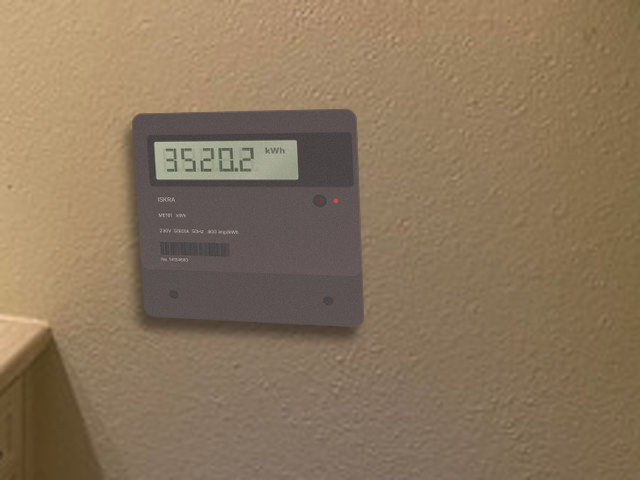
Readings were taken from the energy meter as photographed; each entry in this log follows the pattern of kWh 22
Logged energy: kWh 3520.2
